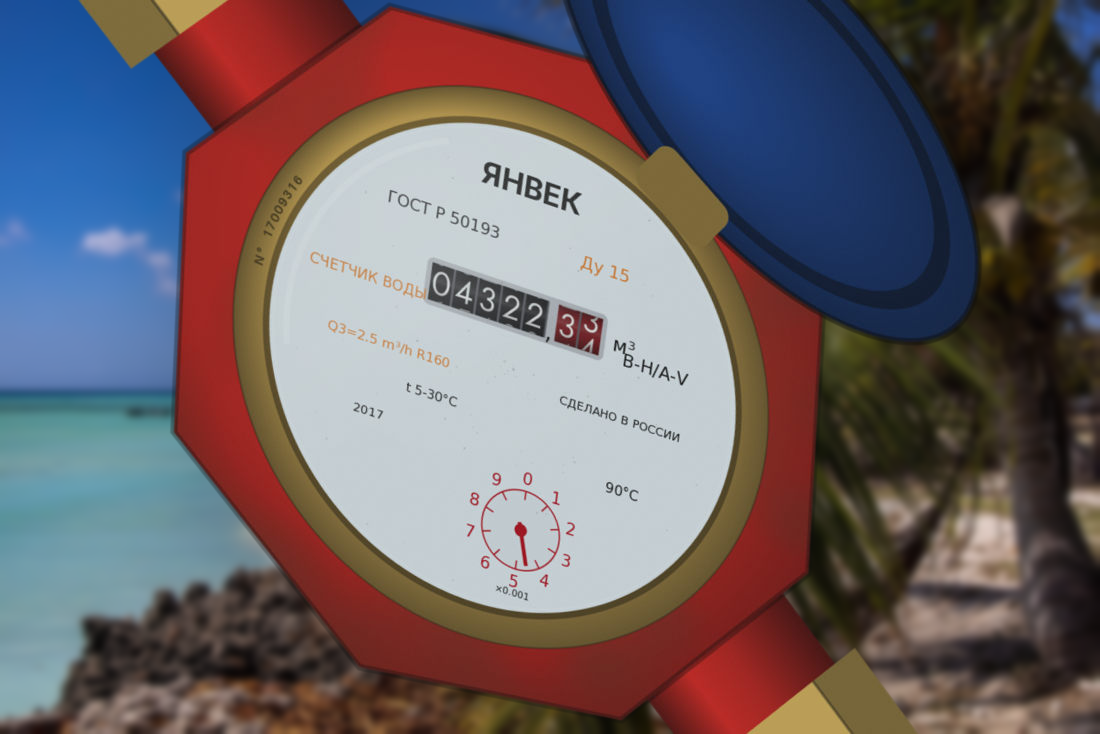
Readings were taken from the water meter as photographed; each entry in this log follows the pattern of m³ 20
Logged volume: m³ 4322.334
